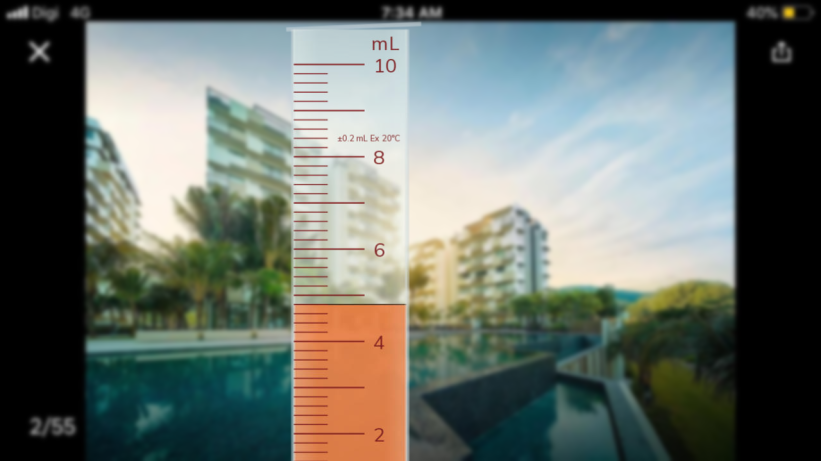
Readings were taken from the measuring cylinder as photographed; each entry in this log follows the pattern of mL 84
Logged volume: mL 4.8
